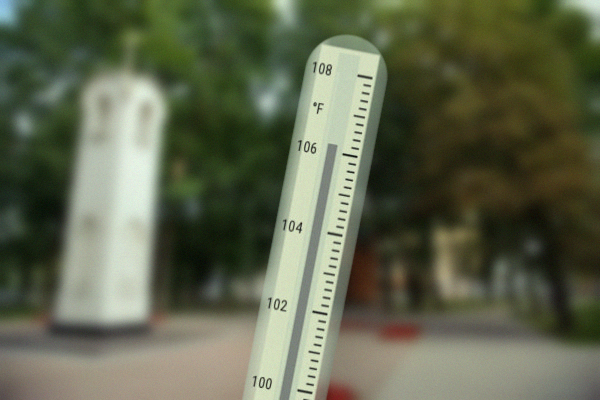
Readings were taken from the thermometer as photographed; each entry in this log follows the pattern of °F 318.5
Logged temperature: °F 106.2
